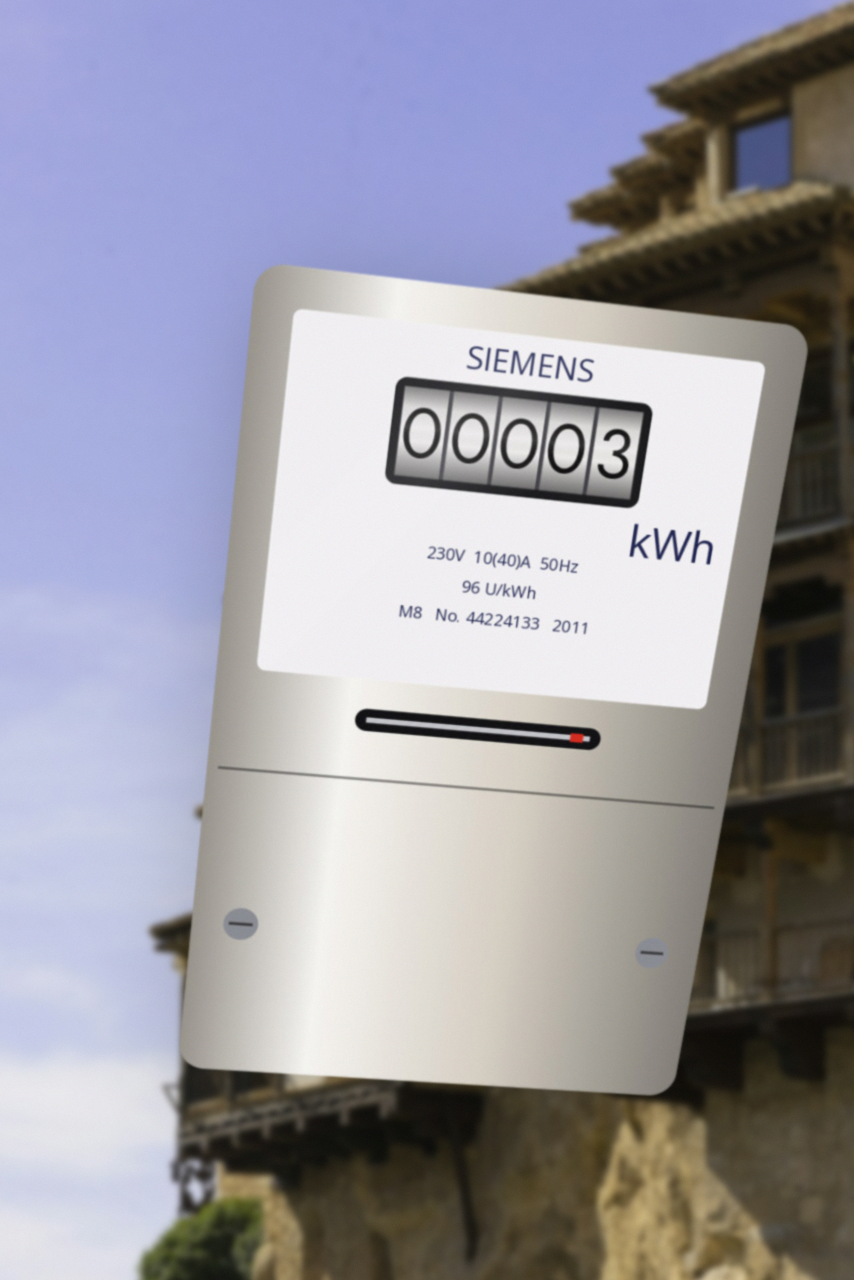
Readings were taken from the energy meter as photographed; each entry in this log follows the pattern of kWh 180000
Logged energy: kWh 3
